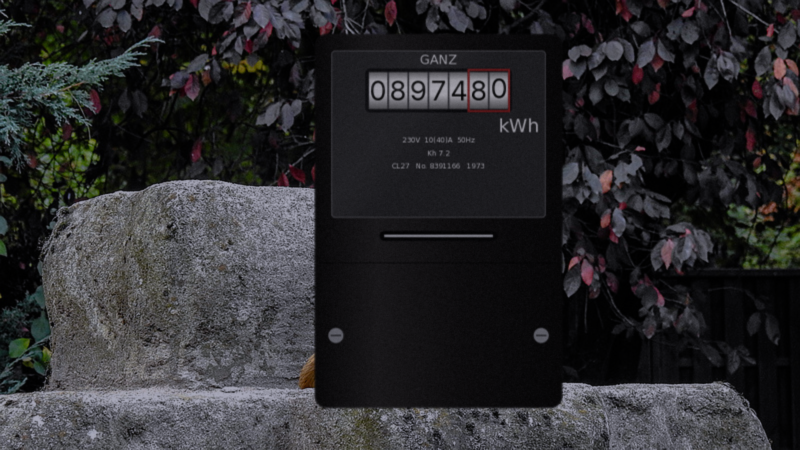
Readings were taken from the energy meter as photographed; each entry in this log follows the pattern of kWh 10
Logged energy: kWh 8974.80
